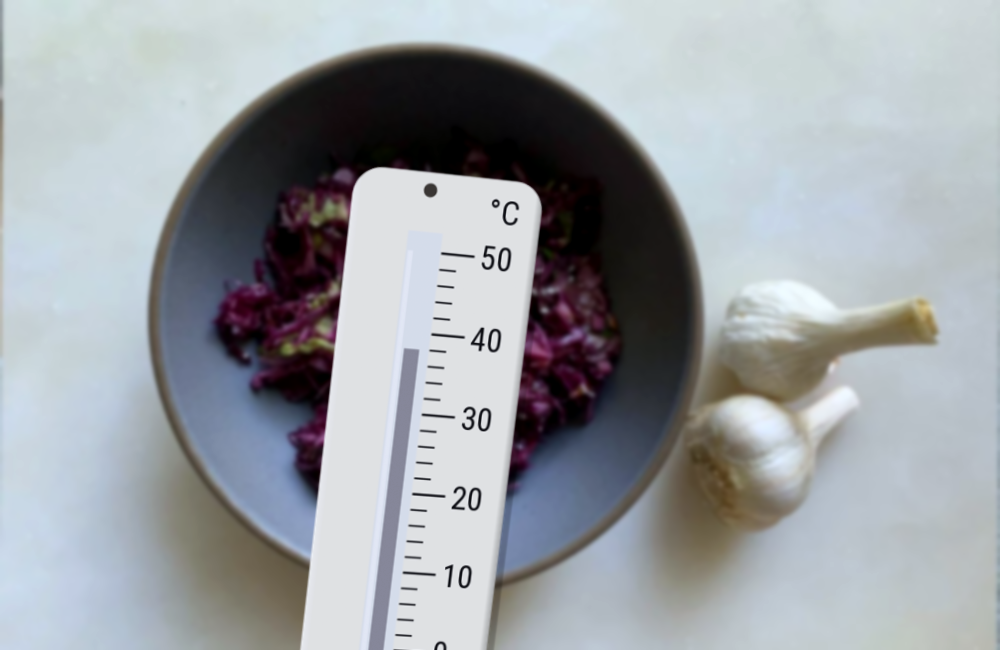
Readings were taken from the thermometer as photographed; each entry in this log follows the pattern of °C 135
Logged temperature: °C 38
